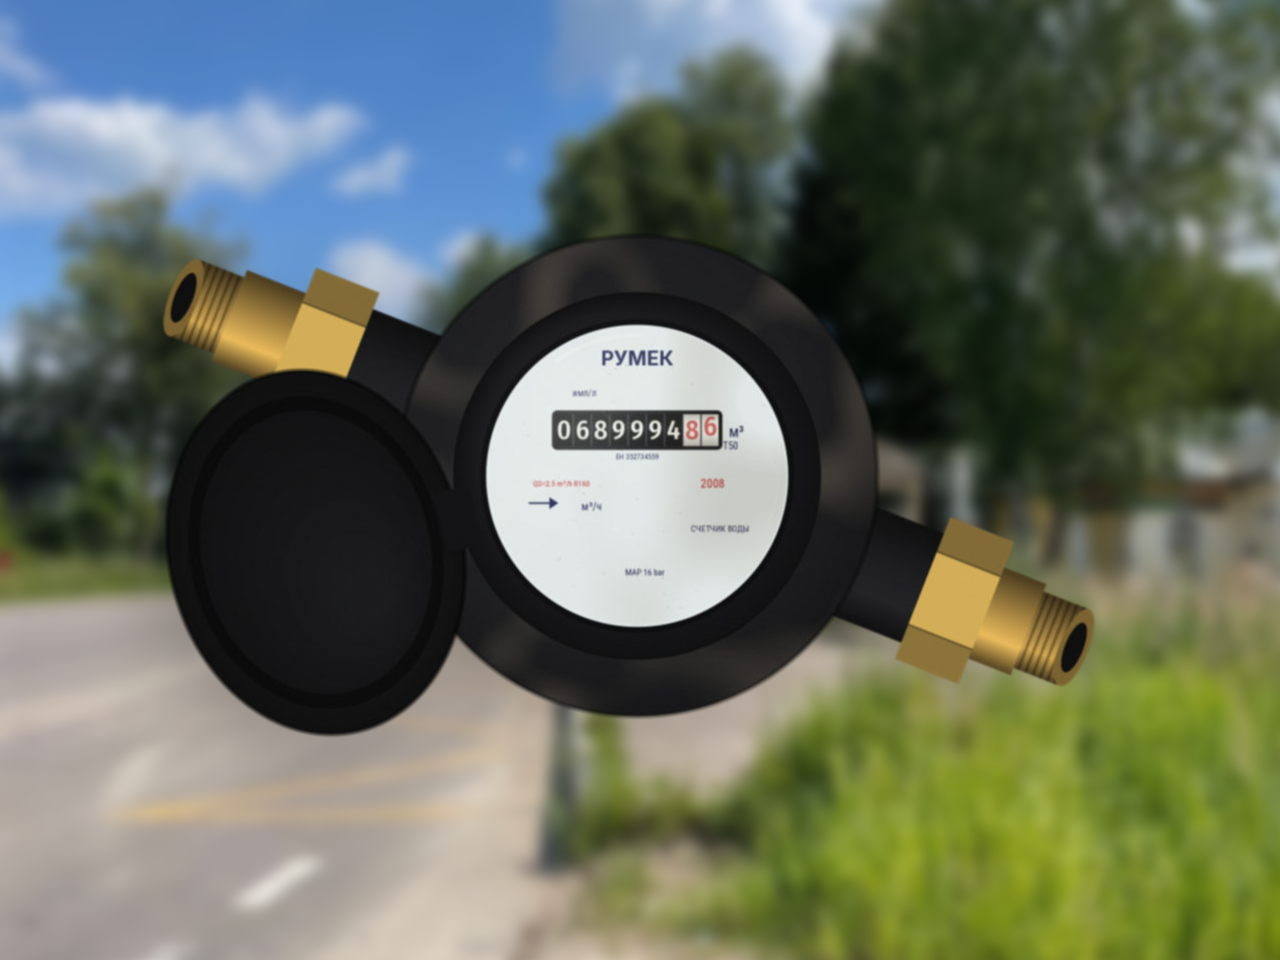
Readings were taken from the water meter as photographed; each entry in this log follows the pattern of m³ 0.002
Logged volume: m³ 689994.86
